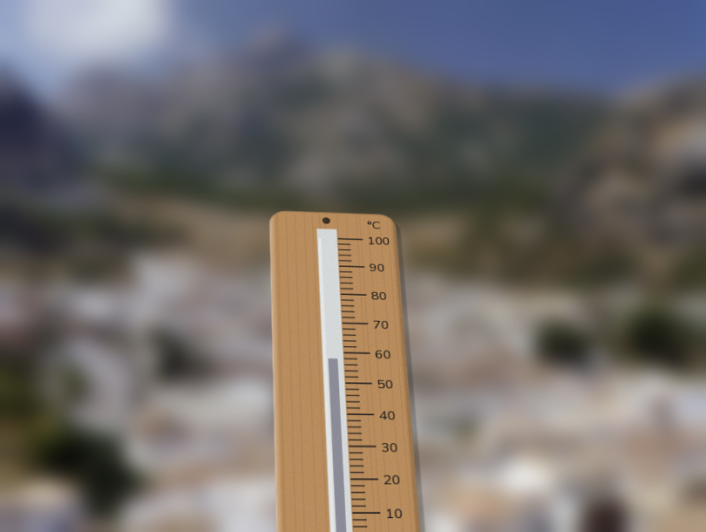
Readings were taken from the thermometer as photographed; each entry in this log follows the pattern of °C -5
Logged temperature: °C 58
